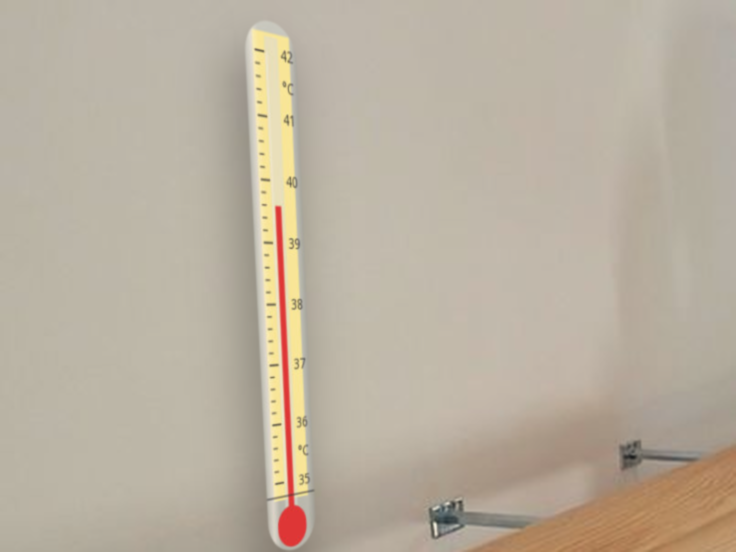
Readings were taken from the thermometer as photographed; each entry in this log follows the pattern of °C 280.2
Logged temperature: °C 39.6
